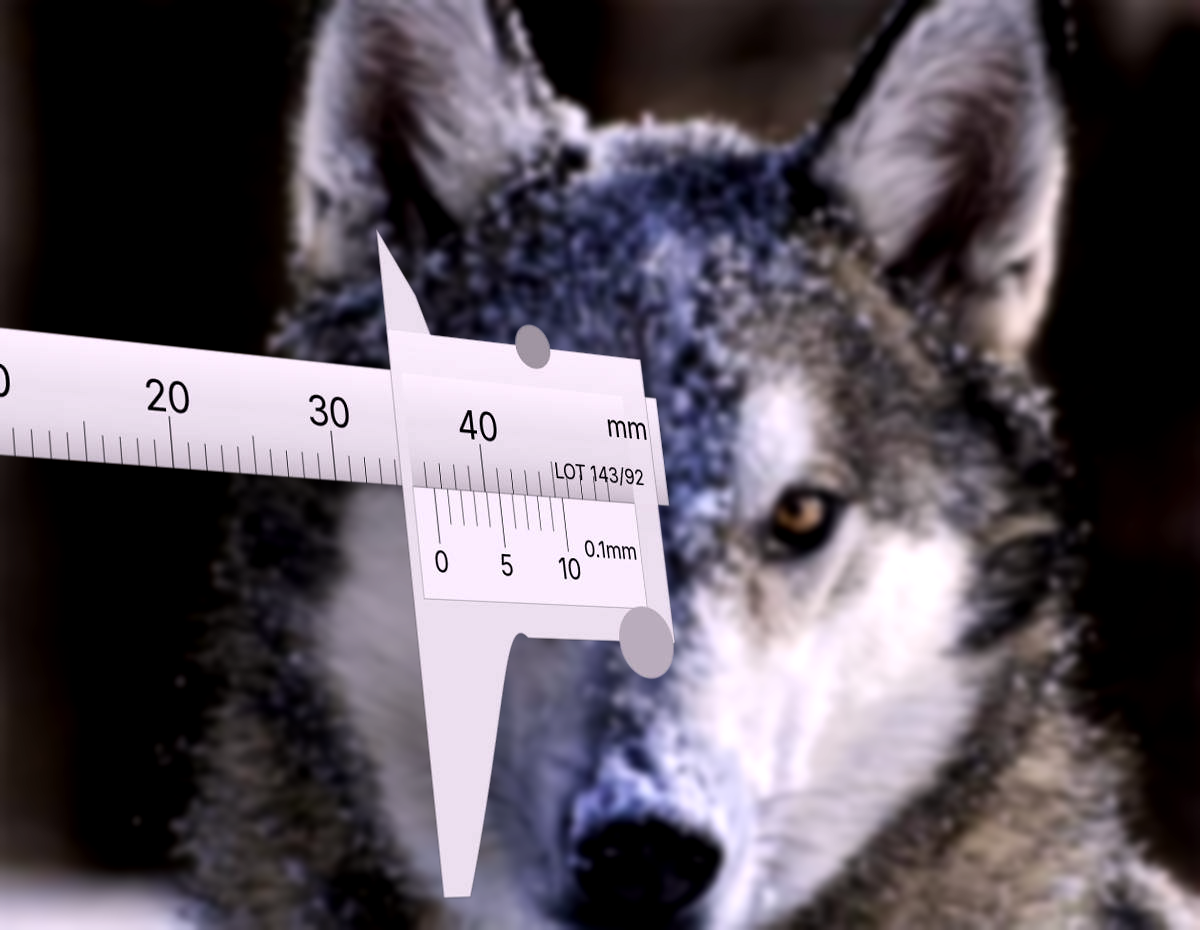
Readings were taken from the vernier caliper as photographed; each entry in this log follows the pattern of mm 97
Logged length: mm 36.5
